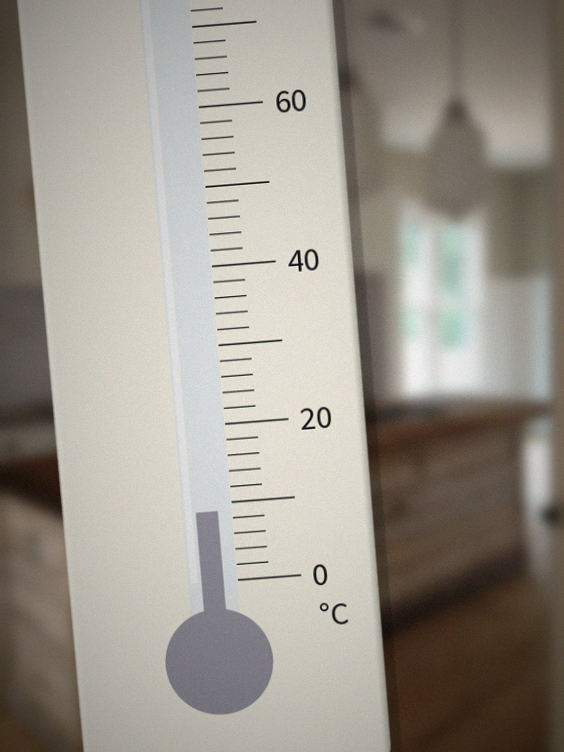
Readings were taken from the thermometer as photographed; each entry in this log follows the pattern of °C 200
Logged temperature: °C 9
